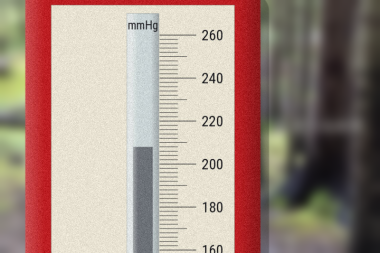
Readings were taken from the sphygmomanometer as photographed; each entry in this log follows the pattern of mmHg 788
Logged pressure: mmHg 208
